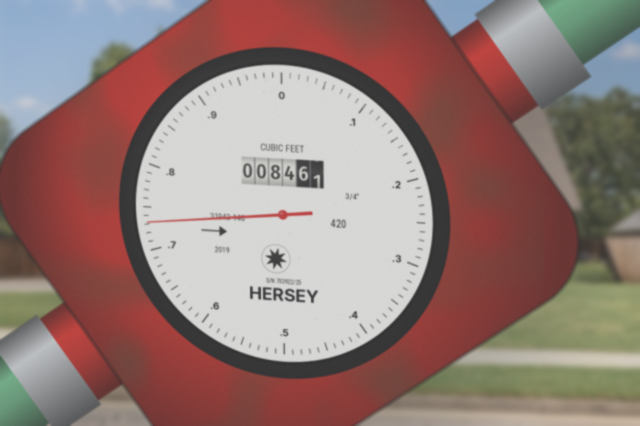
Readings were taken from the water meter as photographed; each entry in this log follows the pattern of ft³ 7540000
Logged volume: ft³ 8460.73
